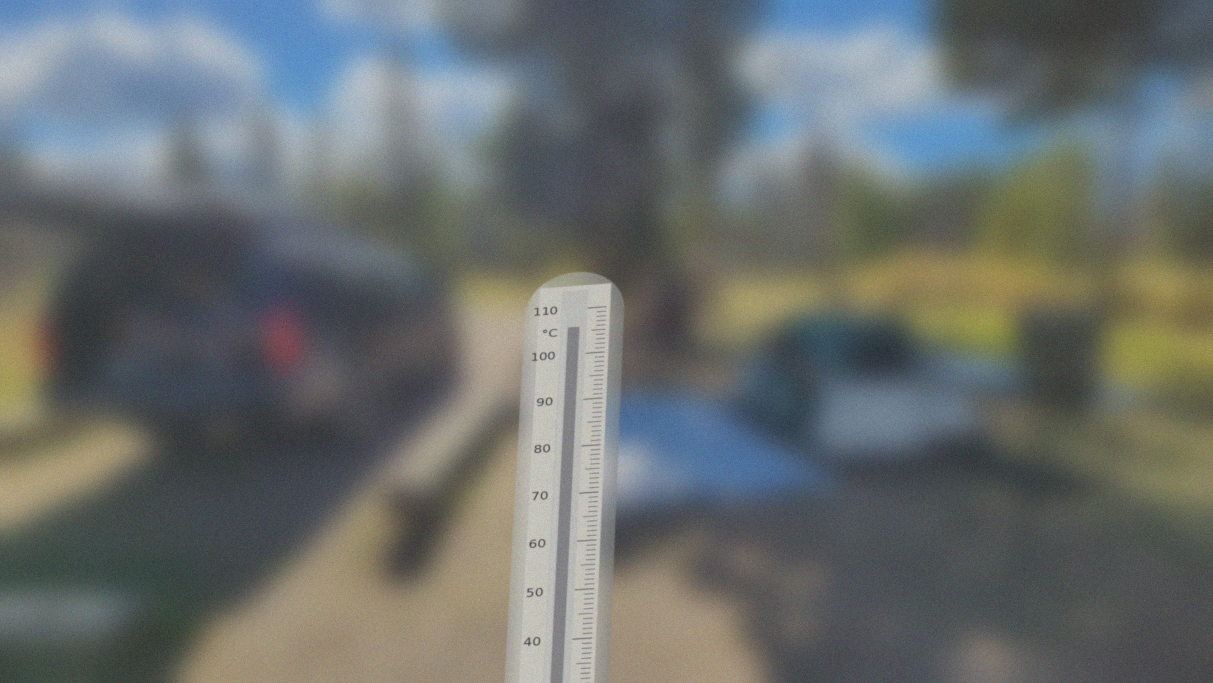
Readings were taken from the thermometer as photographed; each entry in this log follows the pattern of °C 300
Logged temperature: °C 106
